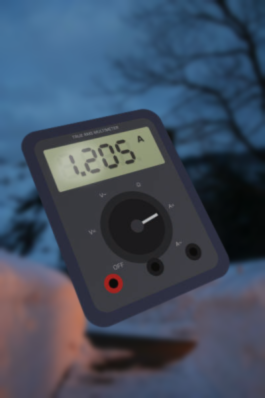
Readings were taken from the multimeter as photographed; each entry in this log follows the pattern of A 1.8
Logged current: A 1.205
